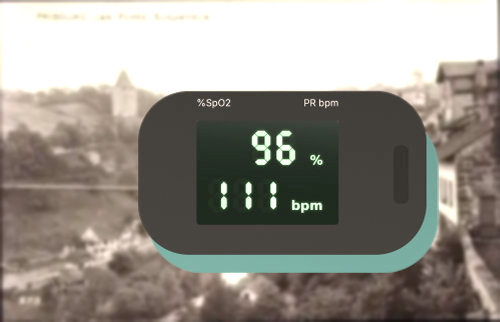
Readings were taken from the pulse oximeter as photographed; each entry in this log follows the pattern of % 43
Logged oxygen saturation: % 96
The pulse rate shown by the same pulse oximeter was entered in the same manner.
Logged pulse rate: bpm 111
